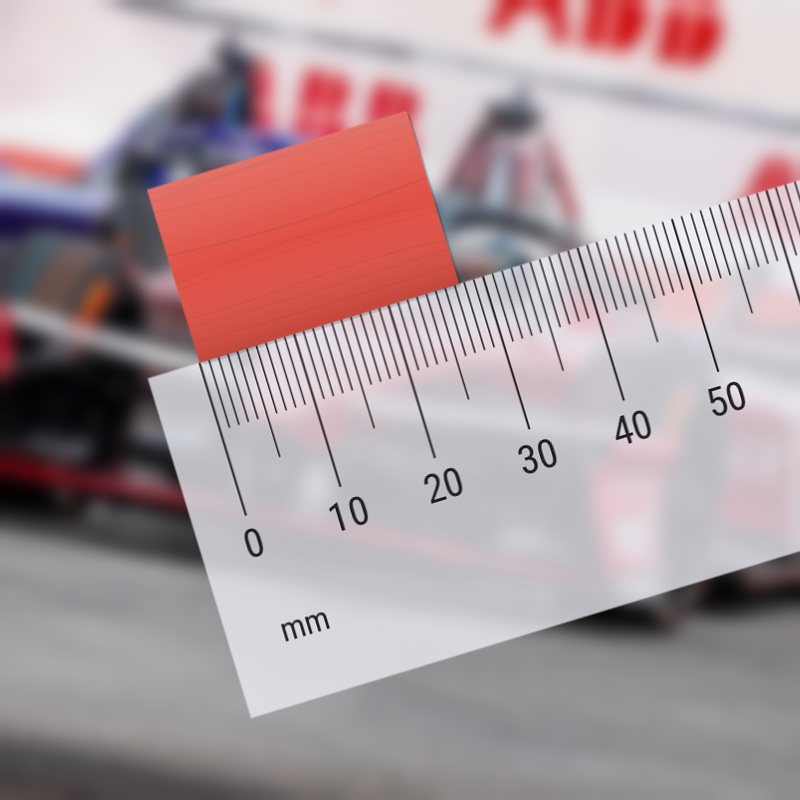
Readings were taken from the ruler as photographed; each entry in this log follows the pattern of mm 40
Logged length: mm 27.5
